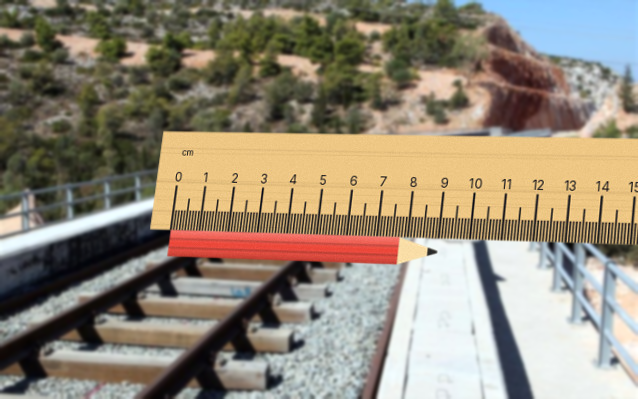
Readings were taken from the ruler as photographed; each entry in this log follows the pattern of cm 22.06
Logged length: cm 9
